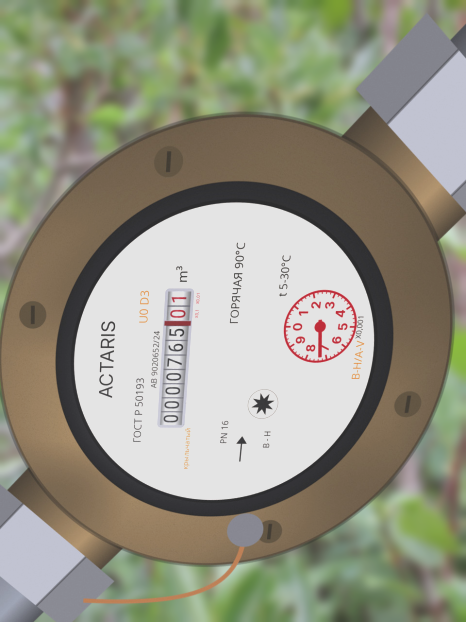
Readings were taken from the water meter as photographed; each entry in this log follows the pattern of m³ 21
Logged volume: m³ 765.017
